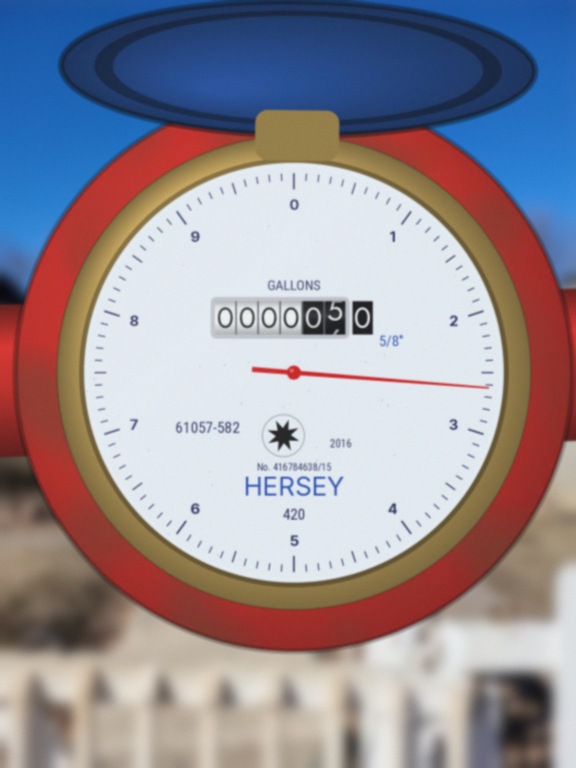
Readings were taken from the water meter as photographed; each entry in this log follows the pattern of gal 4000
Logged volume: gal 52.6
